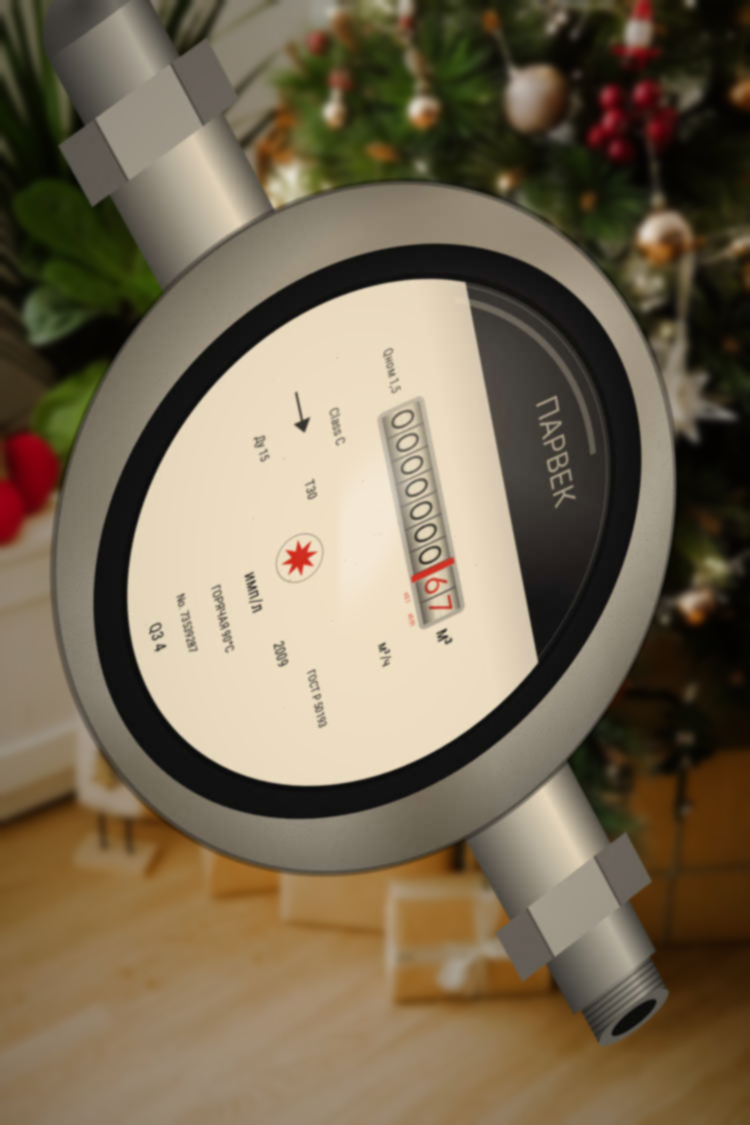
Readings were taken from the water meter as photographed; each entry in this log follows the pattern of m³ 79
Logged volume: m³ 0.67
